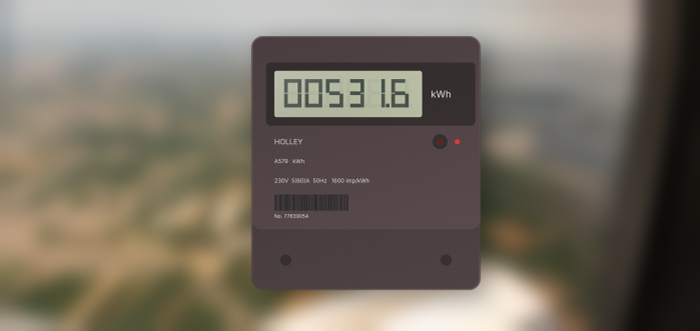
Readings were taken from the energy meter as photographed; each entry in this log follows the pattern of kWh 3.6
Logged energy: kWh 531.6
